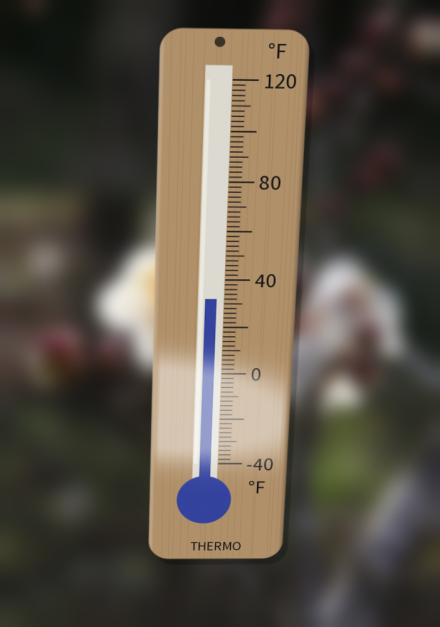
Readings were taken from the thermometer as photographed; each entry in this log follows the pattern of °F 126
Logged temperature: °F 32
